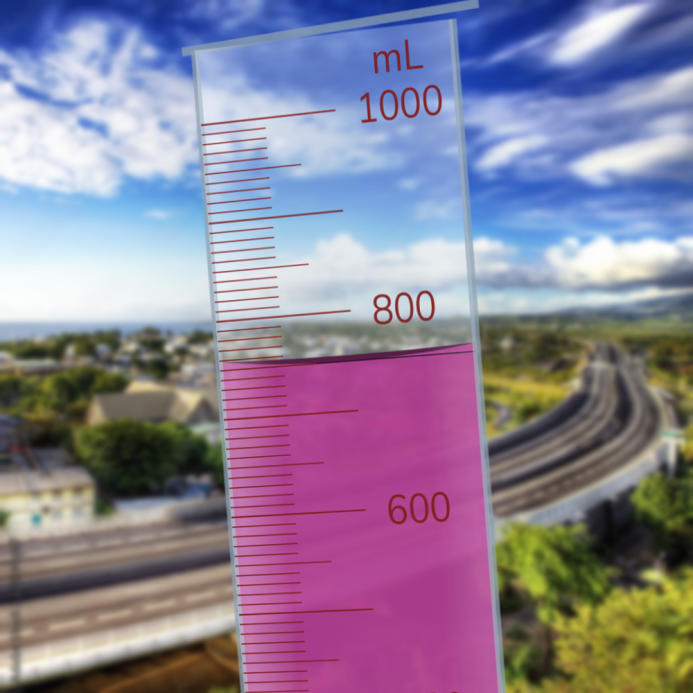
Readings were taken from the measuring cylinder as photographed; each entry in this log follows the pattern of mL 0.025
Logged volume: mL 750
